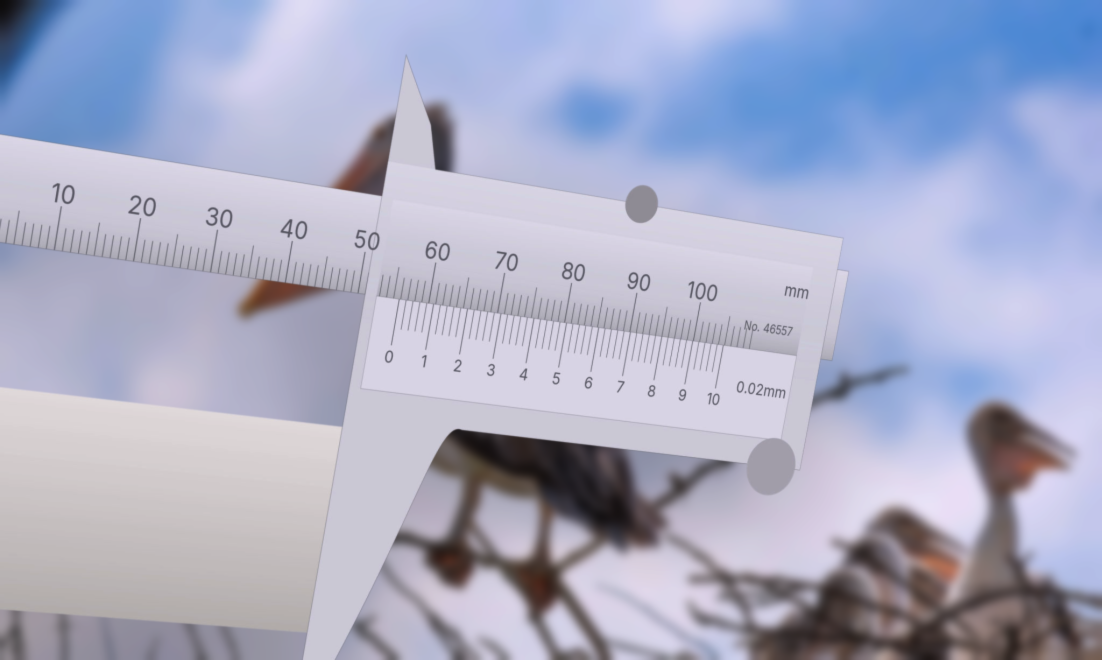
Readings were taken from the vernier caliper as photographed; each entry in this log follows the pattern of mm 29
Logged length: mm 55.8
